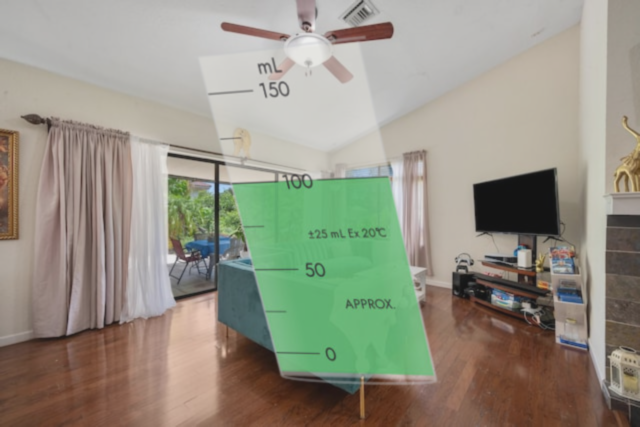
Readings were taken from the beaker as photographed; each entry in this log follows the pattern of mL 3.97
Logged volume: mL 100
